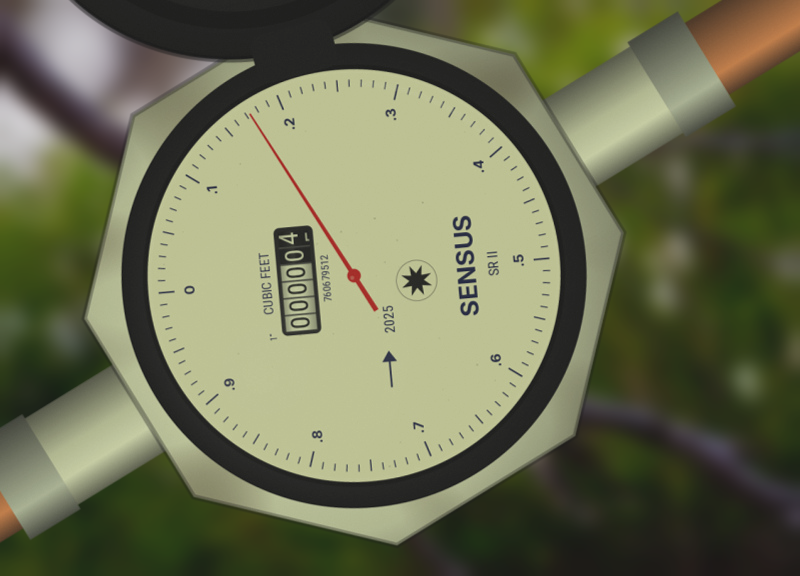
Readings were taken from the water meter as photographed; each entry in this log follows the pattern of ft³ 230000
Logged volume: ft³ 4.17
